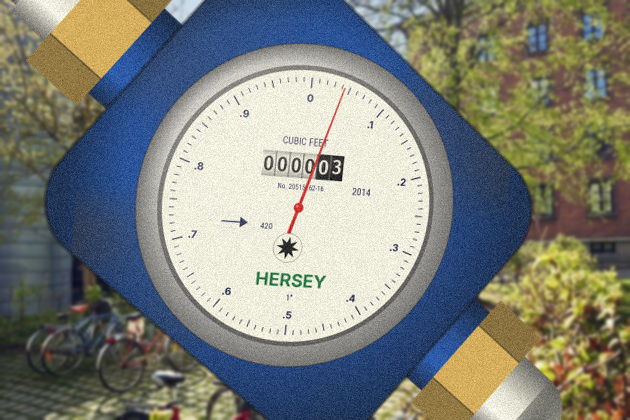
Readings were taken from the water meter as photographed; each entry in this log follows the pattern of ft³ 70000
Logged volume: ft³ 3.04
